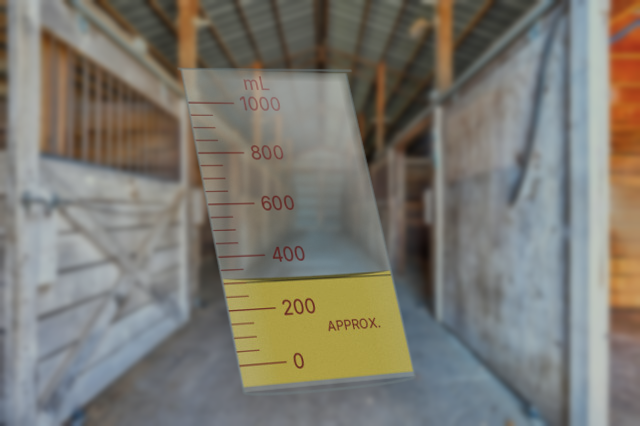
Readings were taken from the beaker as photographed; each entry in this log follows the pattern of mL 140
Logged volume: mL 300
